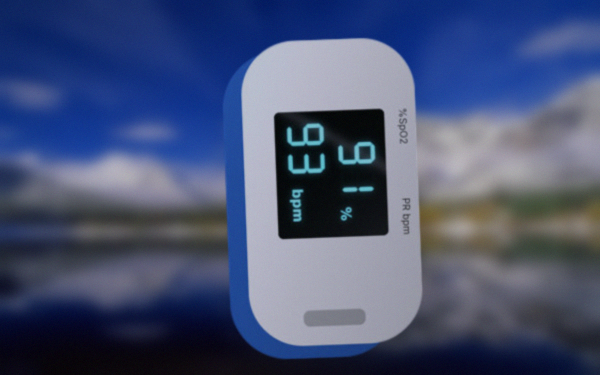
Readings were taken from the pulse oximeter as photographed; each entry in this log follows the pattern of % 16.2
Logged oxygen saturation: % 91
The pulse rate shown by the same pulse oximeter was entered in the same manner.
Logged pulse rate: bpm 93
